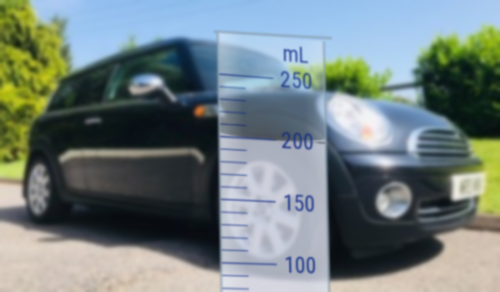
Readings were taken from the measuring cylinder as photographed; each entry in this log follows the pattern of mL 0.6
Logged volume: mL 200
